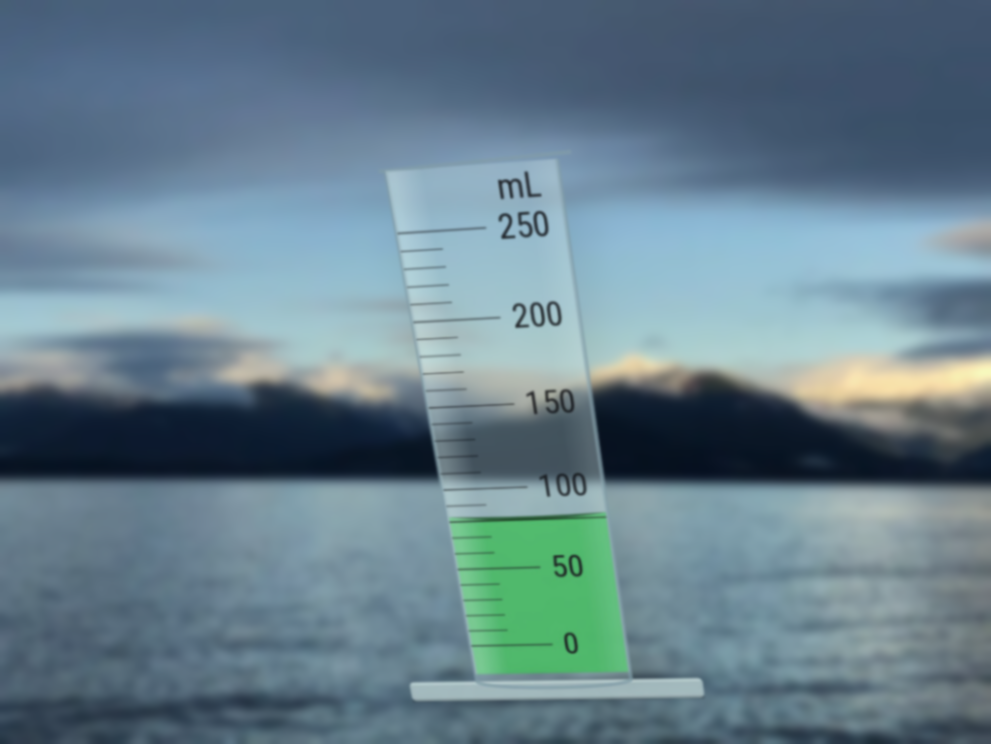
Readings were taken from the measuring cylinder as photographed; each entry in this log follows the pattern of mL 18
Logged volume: mL 80
